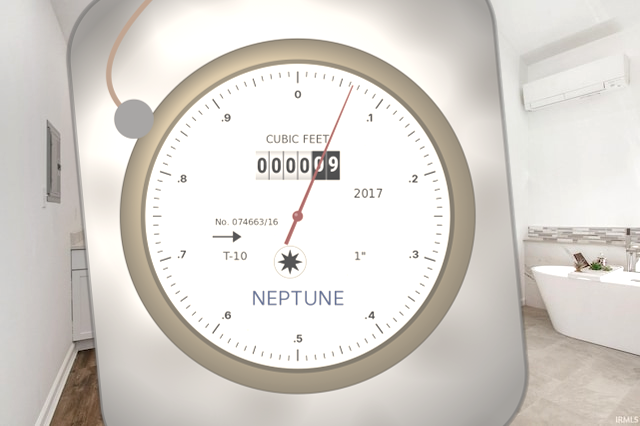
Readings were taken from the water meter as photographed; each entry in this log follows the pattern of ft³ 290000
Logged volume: ft³ 9.06
